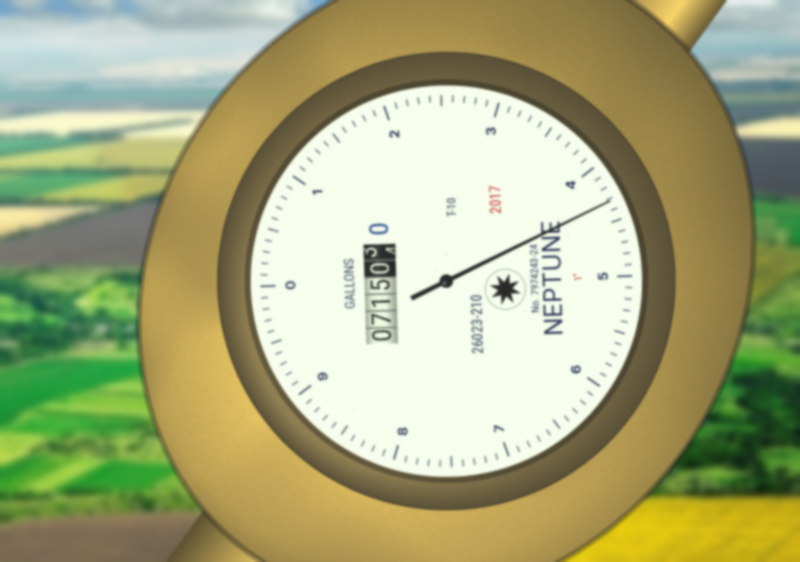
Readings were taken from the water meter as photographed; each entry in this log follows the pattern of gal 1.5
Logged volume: gal 715034.3
